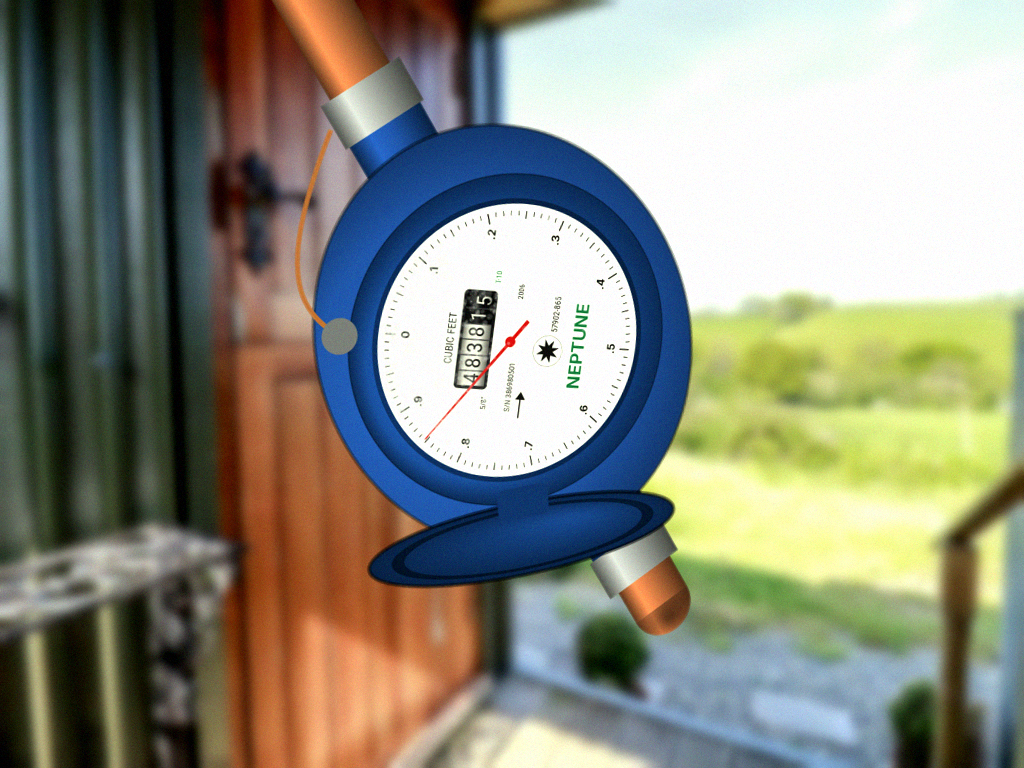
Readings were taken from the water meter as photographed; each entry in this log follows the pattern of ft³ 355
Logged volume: ft³ 483814.85
